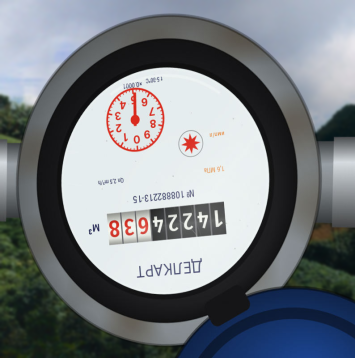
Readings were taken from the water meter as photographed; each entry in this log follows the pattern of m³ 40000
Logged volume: m³ 14224.6385
